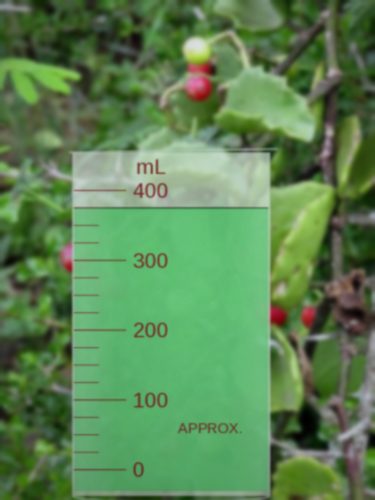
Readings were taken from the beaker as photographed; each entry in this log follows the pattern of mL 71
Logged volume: mL 375
